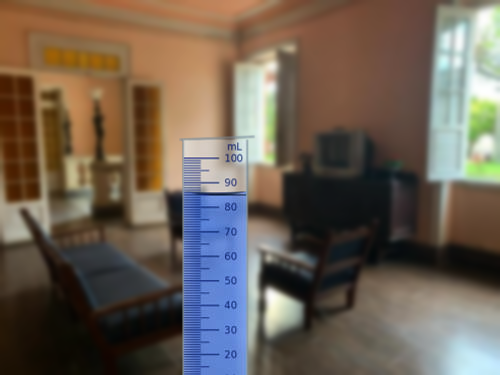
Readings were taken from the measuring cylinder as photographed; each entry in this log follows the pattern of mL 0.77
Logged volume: mL 85
